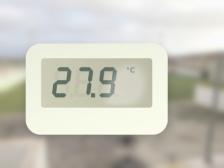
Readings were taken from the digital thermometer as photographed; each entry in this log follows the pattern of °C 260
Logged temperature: °C 27.9
